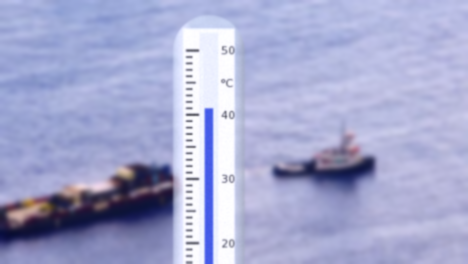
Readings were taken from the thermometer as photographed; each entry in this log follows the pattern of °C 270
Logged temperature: °C 41
